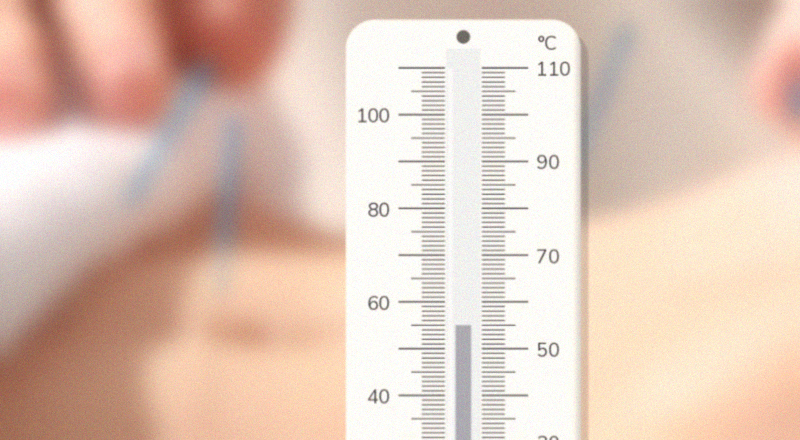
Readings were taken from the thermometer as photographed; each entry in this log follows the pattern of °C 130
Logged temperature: °C 55
